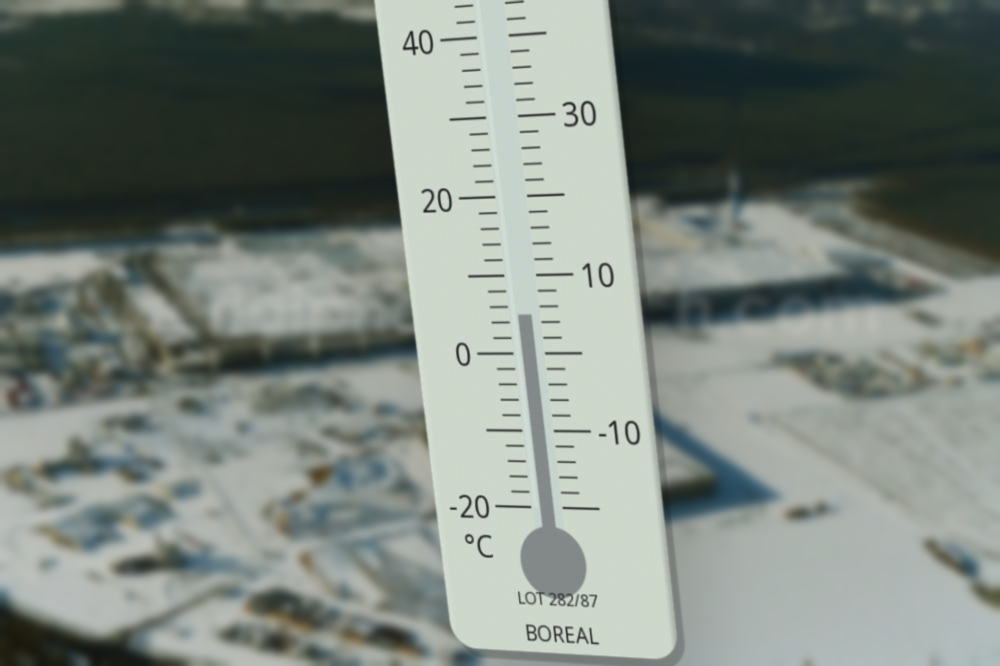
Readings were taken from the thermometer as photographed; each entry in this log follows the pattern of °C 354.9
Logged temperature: °C 5
